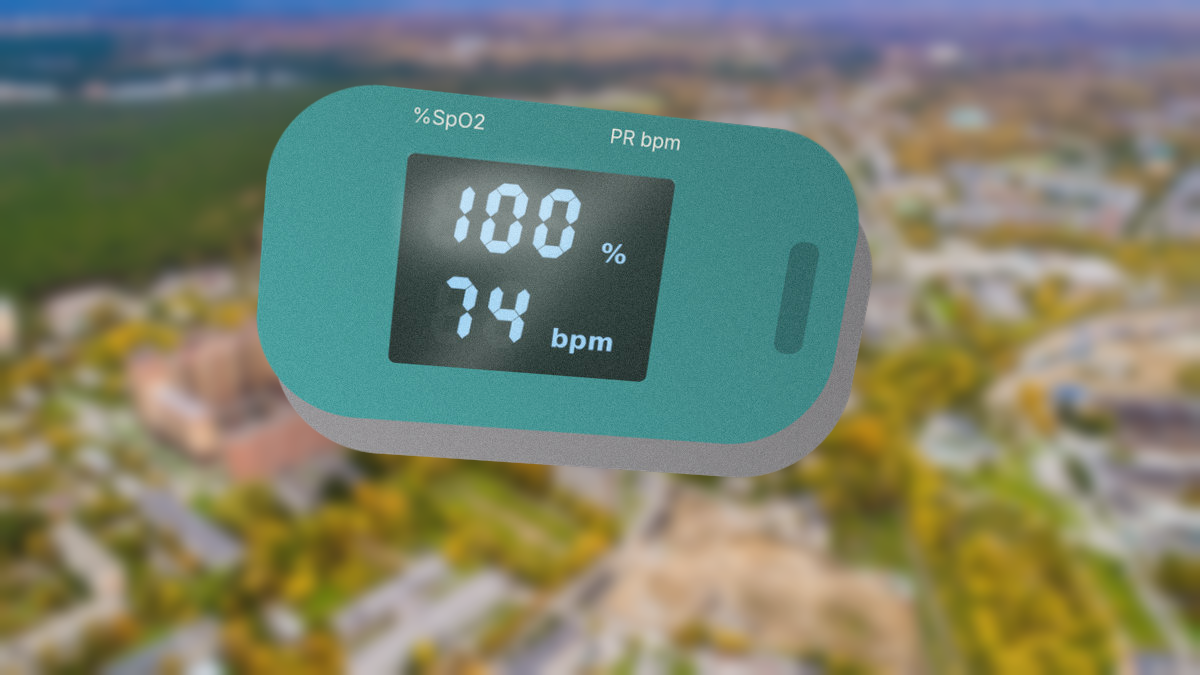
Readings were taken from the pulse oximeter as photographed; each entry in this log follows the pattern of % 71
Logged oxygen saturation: % 100
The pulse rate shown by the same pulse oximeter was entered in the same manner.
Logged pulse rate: bpm 74
